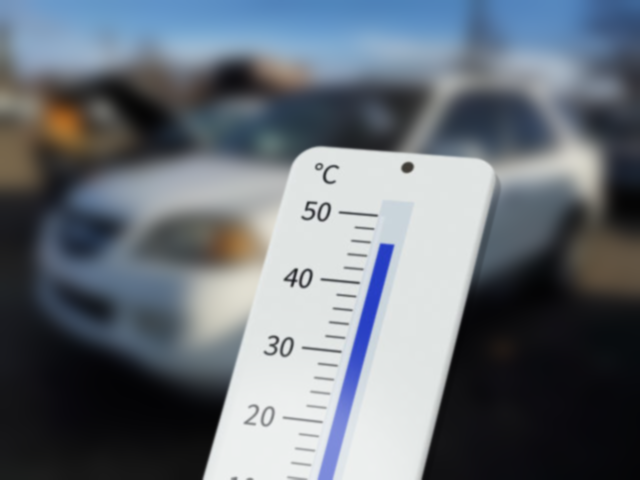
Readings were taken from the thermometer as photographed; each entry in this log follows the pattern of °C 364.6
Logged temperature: °C 46
